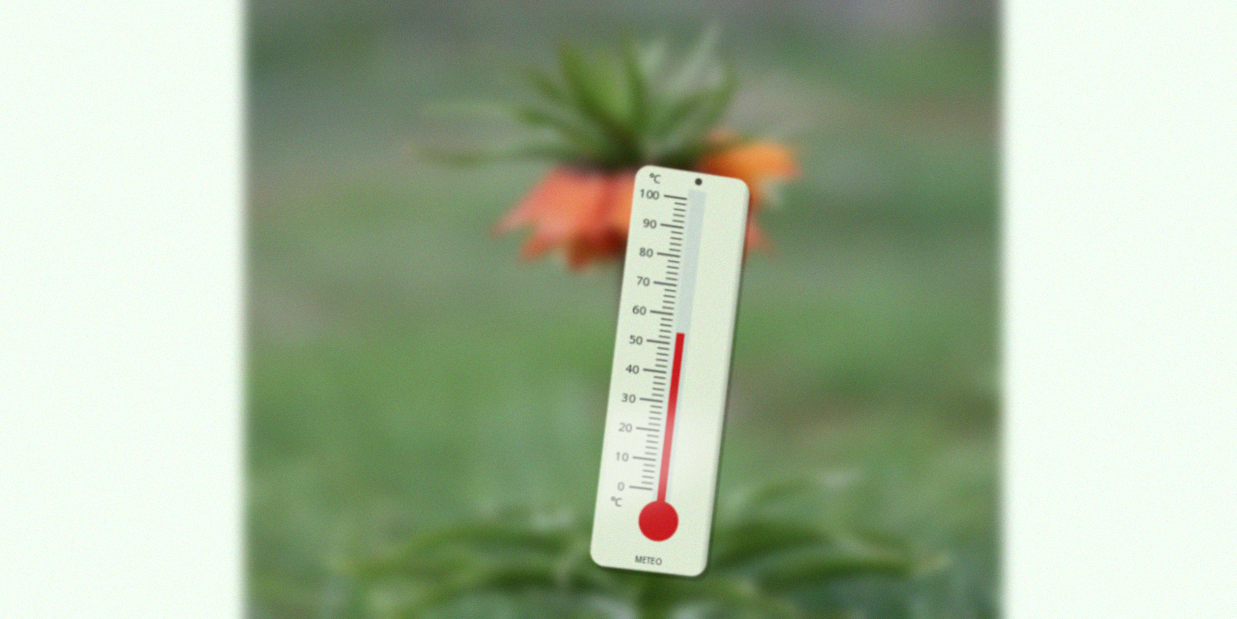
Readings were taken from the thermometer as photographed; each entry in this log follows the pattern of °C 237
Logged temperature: °C 54
